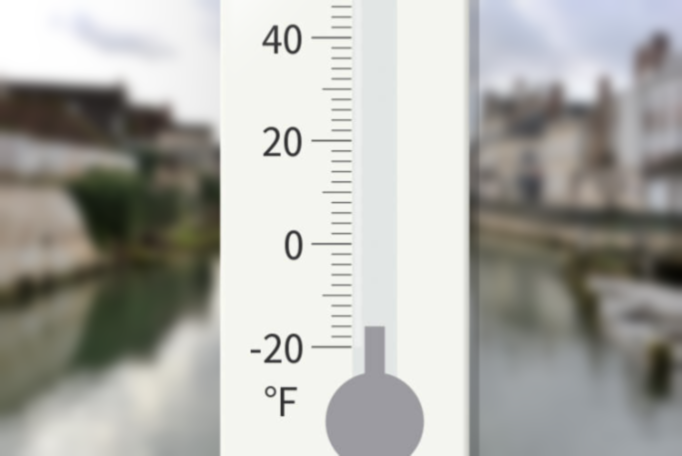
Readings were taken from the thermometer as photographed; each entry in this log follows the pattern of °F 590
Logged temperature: °F -16
